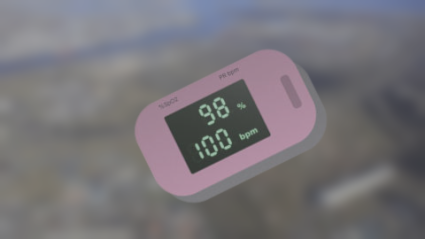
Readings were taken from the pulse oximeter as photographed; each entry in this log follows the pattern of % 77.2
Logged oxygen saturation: % 98
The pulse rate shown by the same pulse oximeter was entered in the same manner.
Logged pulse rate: bpm 100
